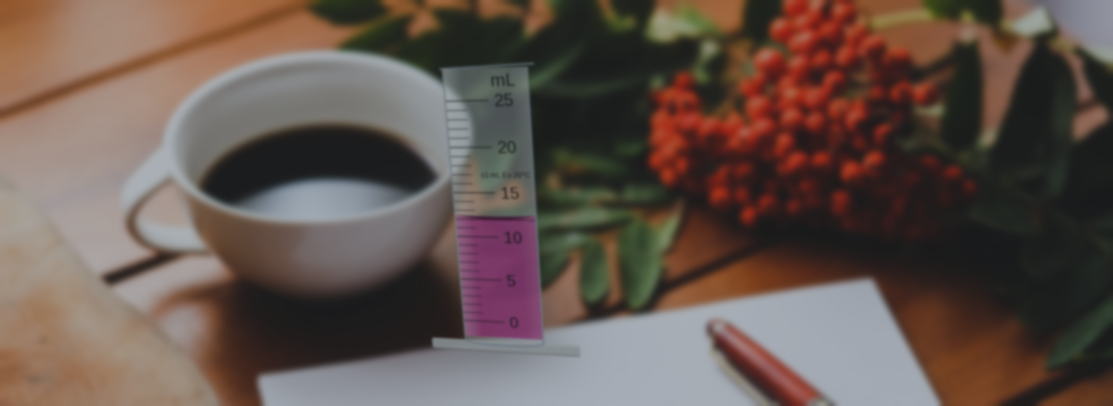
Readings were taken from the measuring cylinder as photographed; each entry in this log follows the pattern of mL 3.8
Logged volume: mL 12
